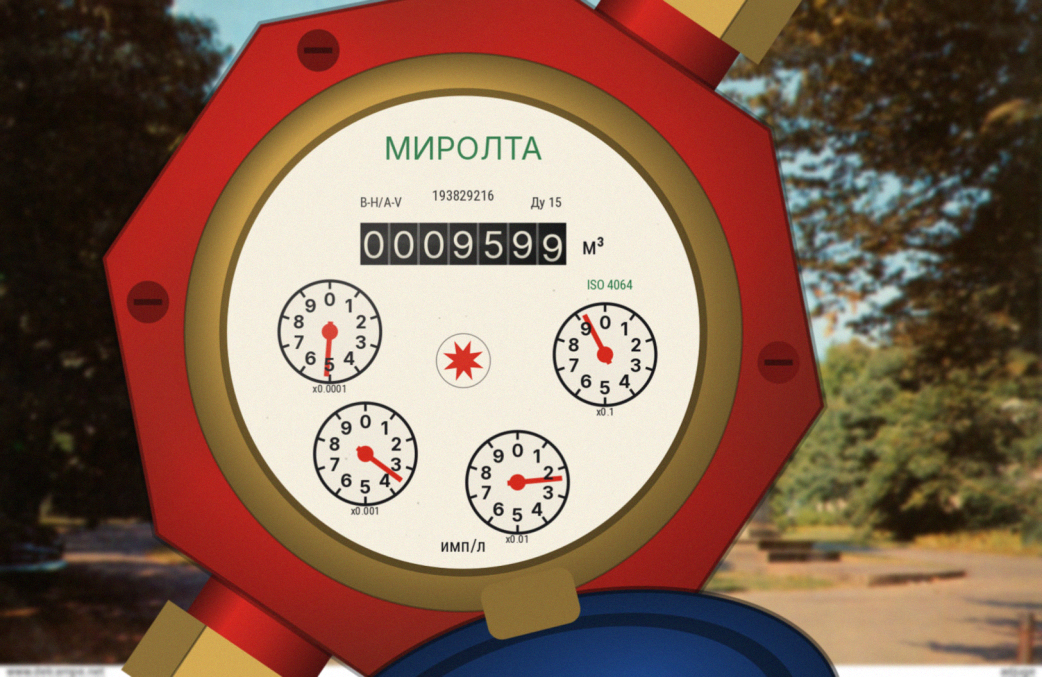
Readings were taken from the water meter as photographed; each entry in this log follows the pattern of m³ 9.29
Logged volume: m³ 9598.9235
